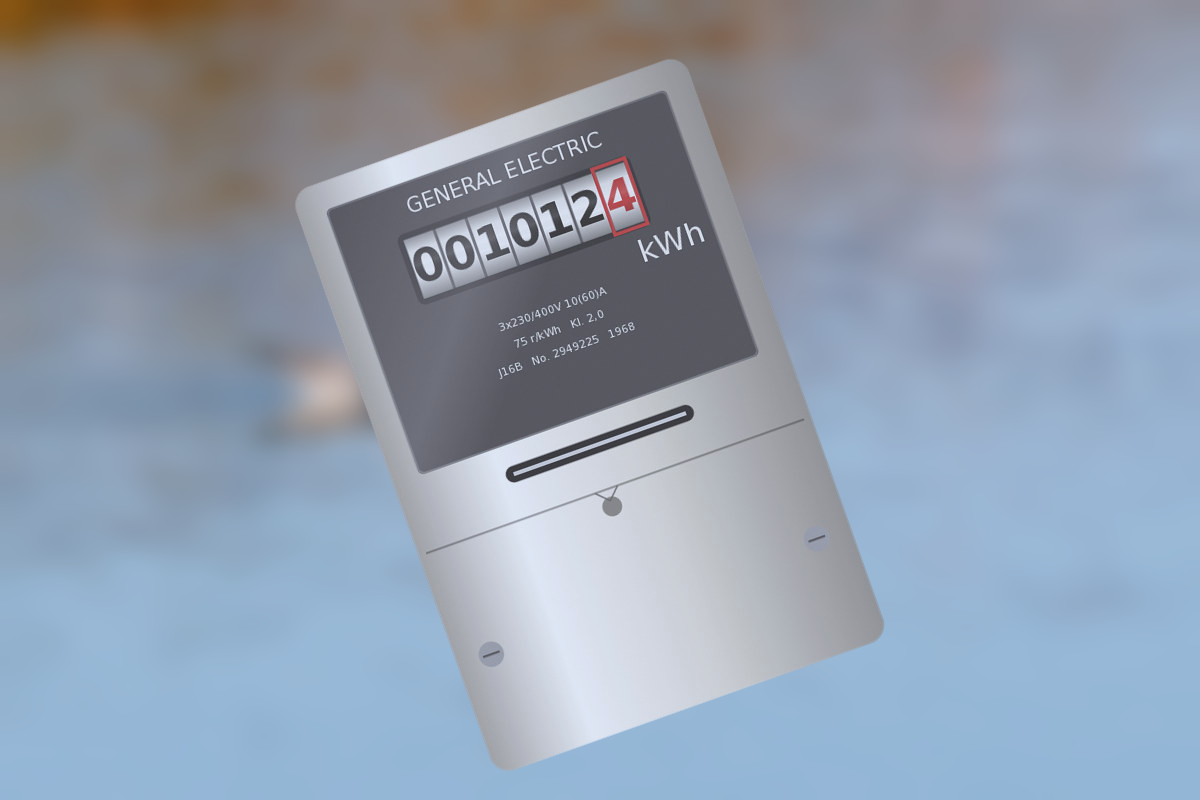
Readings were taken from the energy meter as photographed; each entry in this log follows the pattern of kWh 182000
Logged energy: kWh 1012.4
